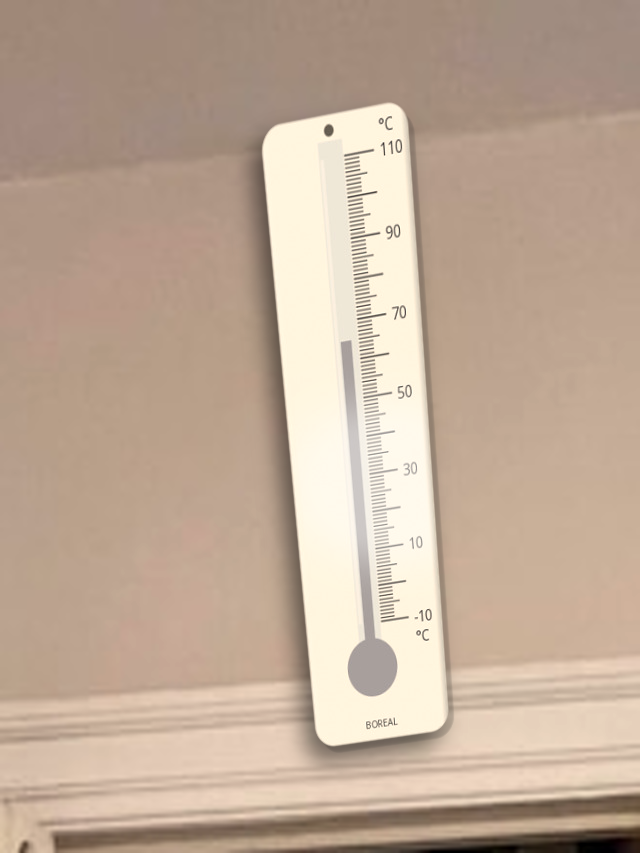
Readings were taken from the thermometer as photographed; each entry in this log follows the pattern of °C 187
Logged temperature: °C 65
